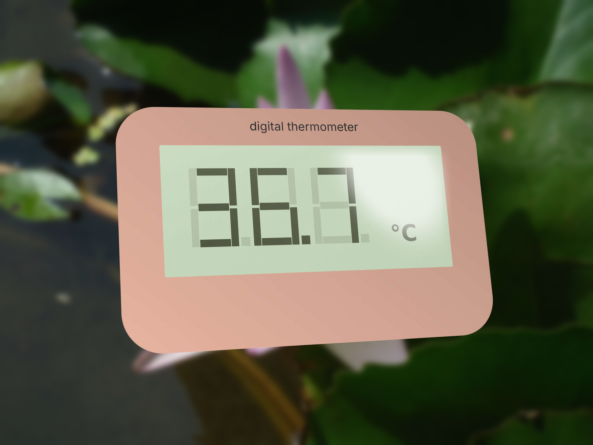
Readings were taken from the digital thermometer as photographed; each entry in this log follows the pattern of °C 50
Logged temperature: °C 36.7
